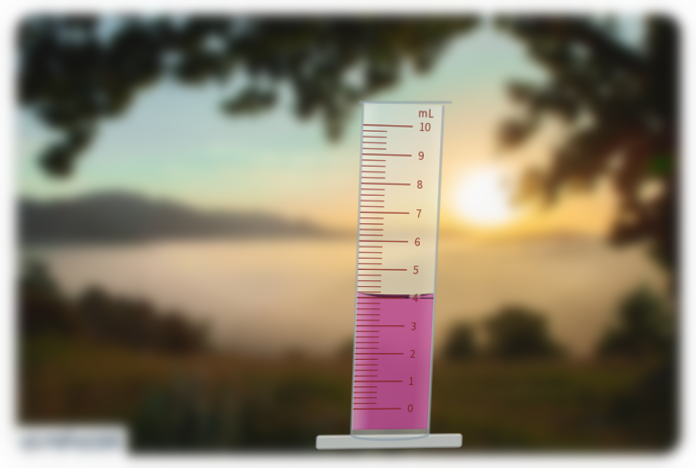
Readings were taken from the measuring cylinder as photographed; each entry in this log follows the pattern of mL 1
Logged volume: mL 4
